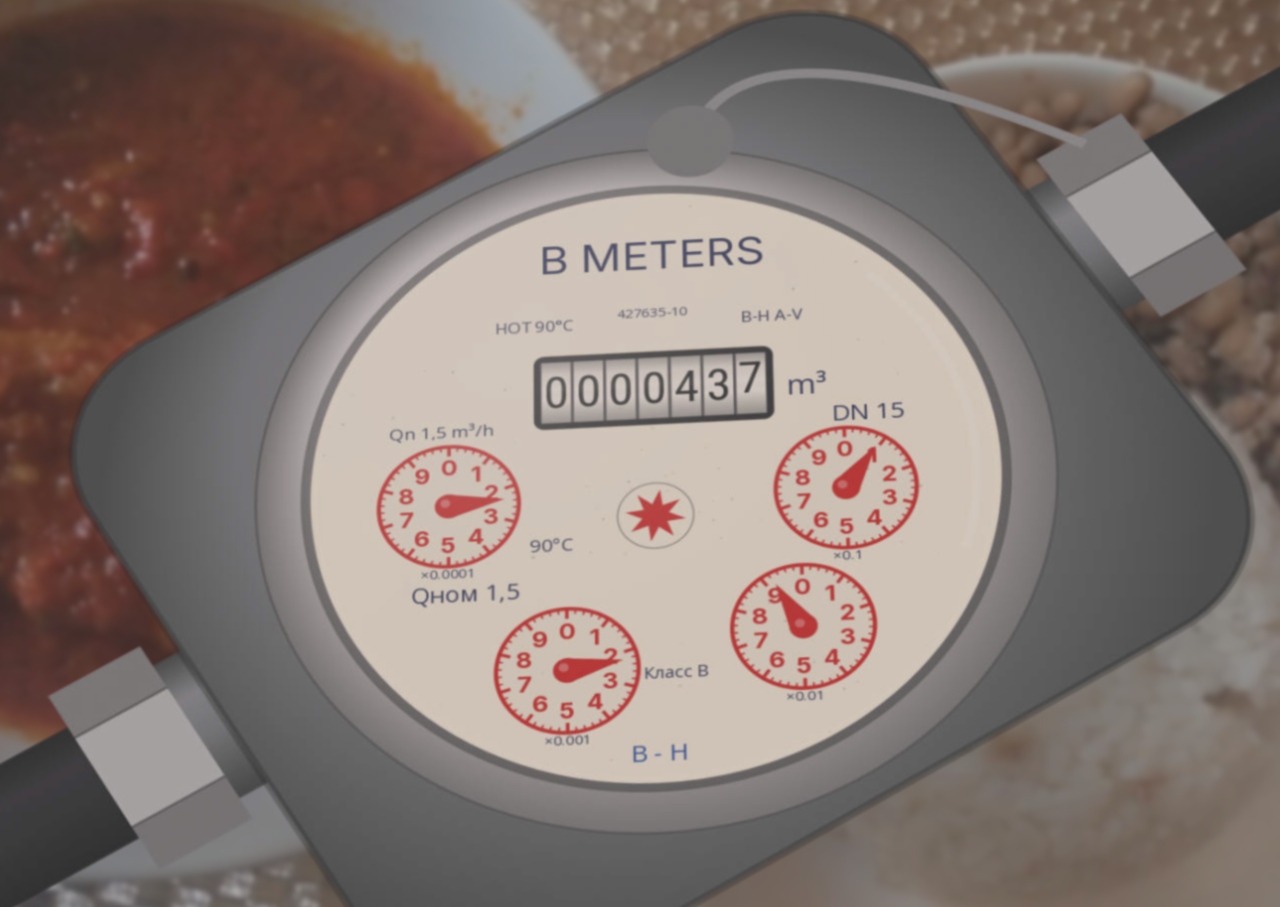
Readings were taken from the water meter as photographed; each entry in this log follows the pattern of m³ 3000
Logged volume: m³ 437.0922
